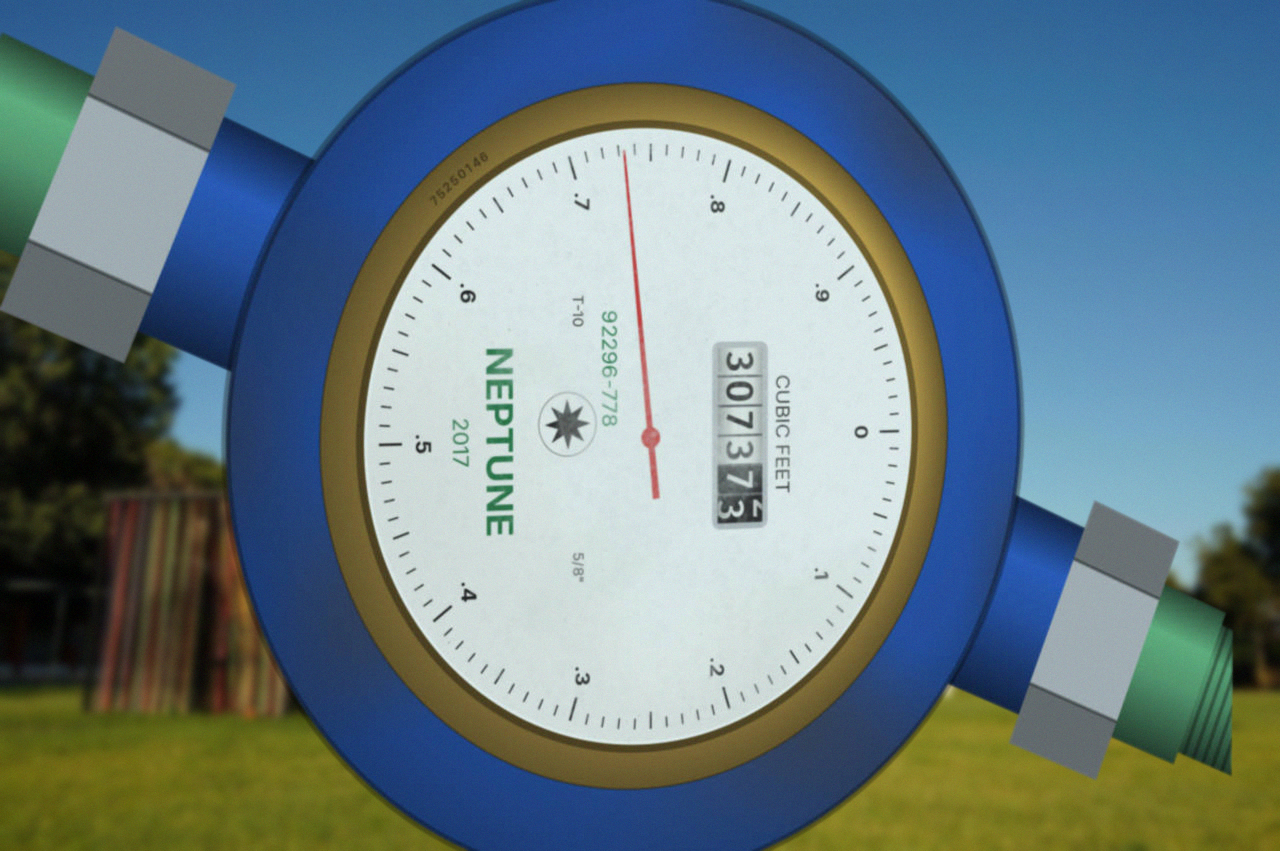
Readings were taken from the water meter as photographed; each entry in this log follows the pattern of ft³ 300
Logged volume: ft³ 307372.73
